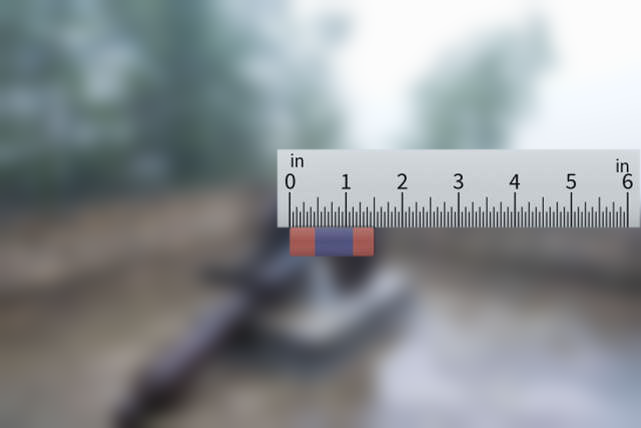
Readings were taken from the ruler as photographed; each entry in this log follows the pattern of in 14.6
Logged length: in 1.5
